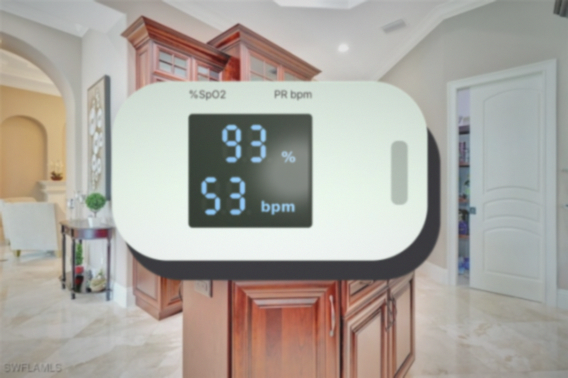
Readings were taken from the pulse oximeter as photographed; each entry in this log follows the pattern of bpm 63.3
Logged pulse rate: bpm 53
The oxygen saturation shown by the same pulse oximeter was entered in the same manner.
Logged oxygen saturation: % 93
